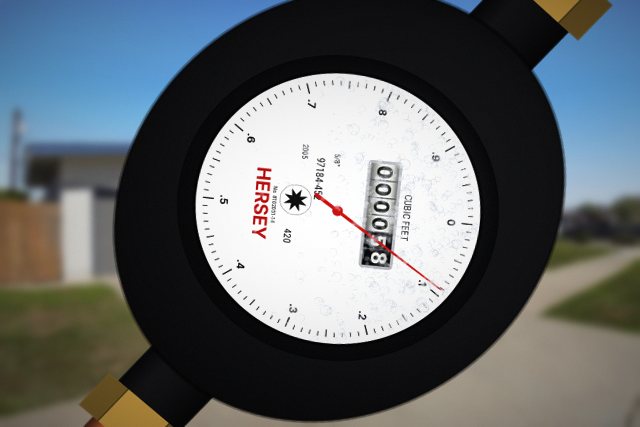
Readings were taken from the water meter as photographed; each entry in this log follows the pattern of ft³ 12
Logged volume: ft³ 58.09
